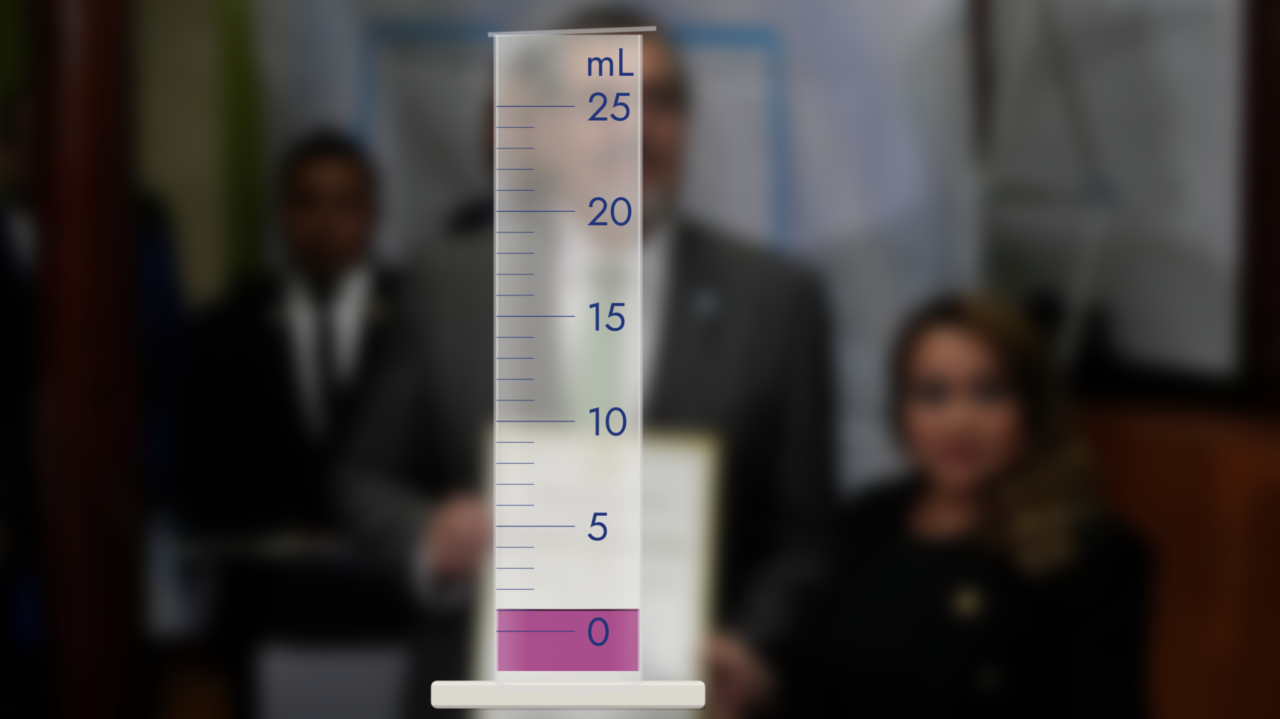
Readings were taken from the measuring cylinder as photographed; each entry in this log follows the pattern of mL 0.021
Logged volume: mL 1
